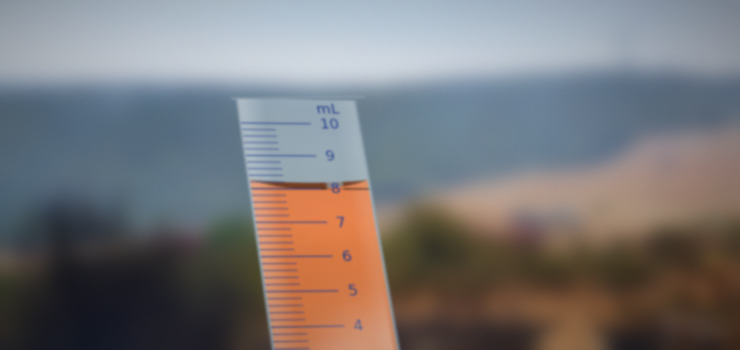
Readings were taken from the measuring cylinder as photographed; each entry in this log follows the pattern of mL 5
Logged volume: mL 8
